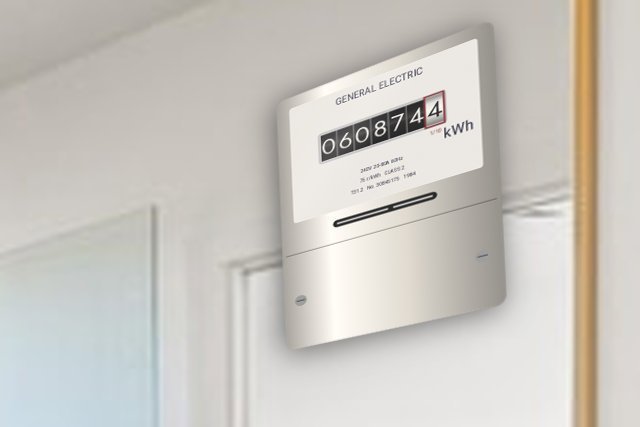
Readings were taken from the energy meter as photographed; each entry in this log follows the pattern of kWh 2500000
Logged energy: kWh 60874.4
